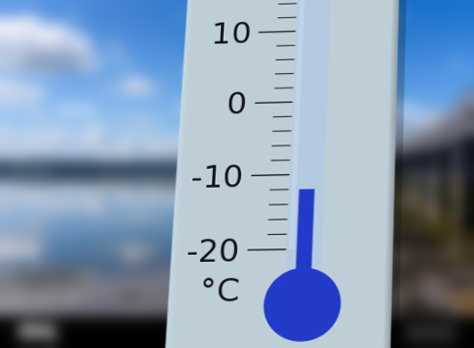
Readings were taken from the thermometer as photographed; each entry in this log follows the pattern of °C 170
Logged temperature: °C -12
